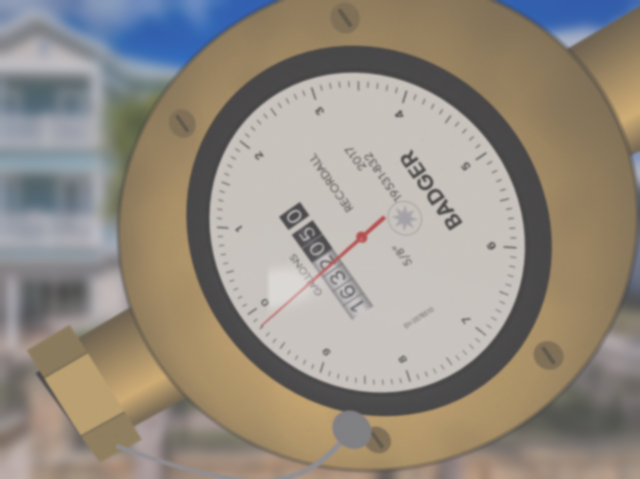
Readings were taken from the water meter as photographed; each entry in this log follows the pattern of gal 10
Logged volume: gal 1632049.8
